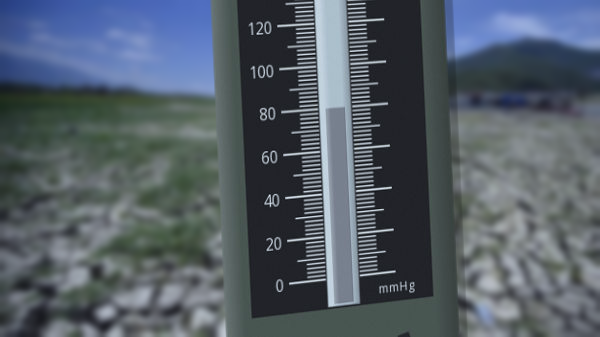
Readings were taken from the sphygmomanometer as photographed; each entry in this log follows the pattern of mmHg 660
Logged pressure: mmHg 80
